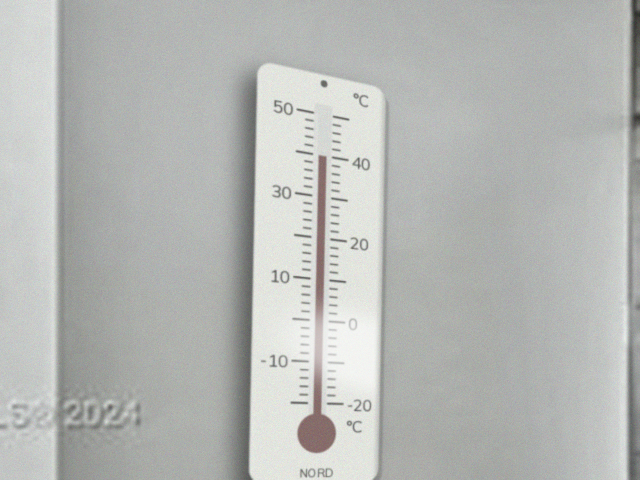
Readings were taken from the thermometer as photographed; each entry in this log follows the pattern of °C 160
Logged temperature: °C 40
